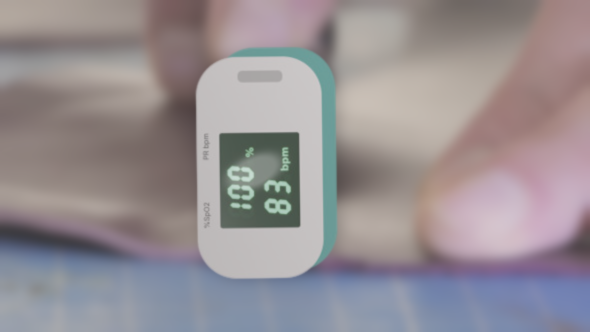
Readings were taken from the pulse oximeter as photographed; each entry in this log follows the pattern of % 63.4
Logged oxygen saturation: % 100
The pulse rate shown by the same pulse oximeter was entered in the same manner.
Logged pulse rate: bpm 83
